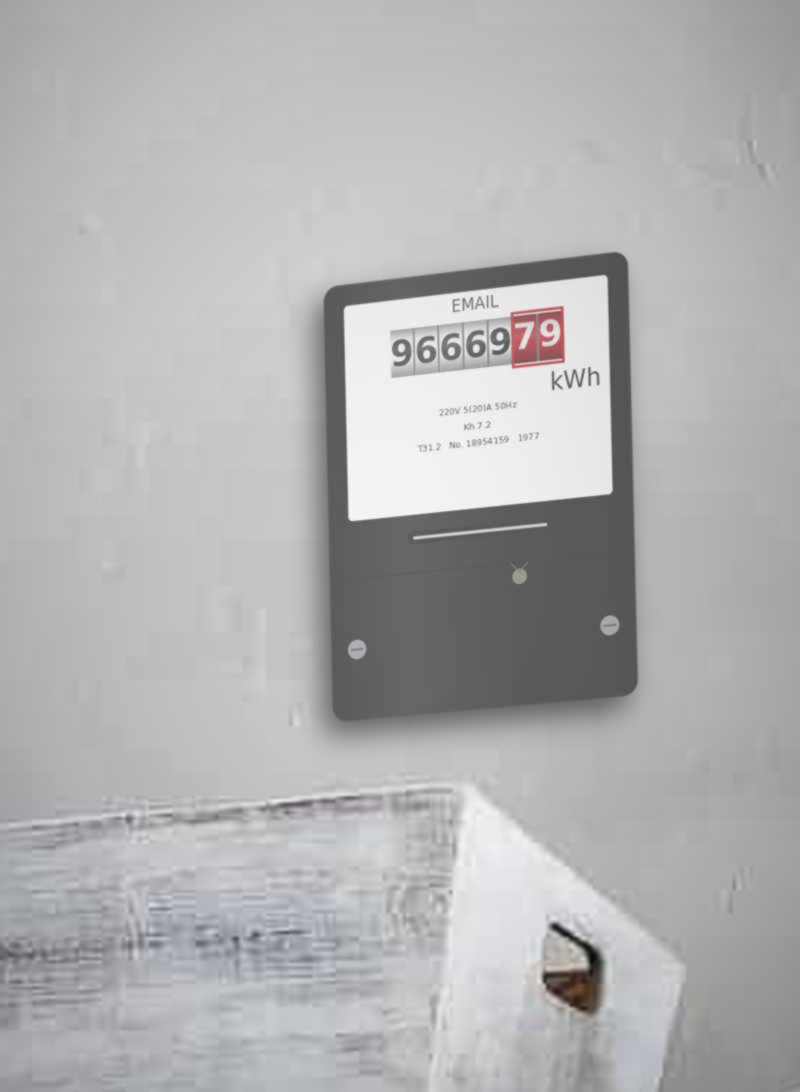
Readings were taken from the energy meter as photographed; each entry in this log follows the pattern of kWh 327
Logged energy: kWh 96669.79
